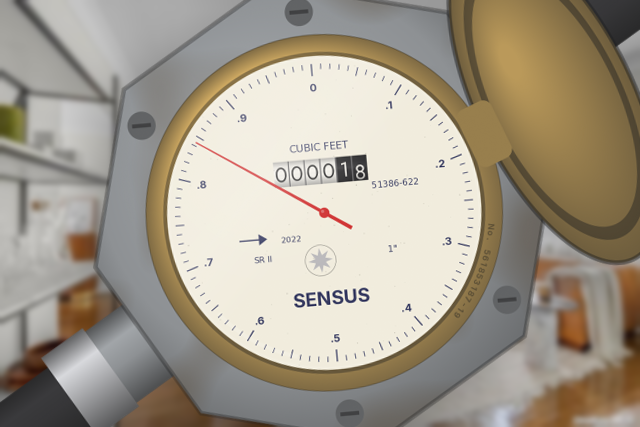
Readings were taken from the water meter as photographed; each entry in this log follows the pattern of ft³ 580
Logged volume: ft³ 17.84
